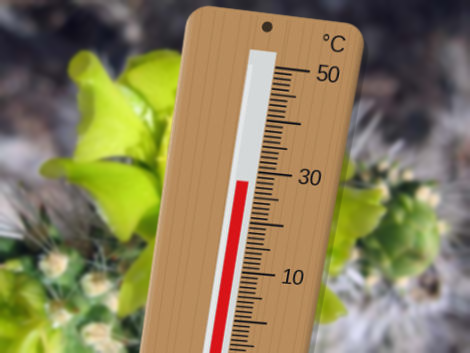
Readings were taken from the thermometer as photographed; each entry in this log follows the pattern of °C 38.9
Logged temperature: °C 28
